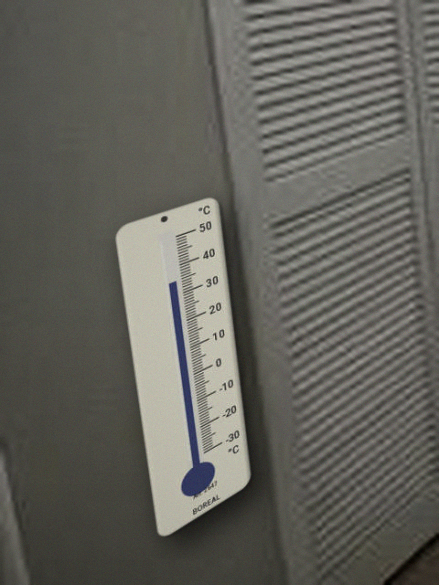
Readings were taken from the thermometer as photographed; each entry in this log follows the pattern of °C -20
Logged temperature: °C 35
